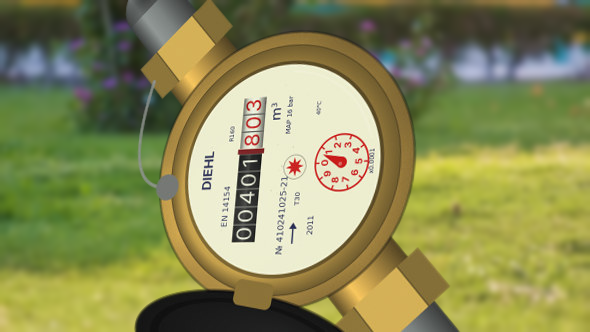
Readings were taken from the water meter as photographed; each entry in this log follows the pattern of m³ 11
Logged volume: m³ 401.8030
